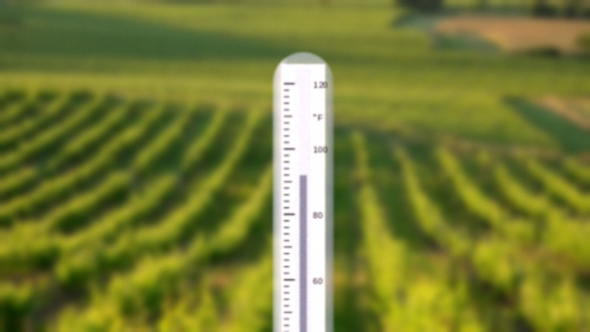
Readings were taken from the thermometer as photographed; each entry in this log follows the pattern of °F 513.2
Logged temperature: °F 92
